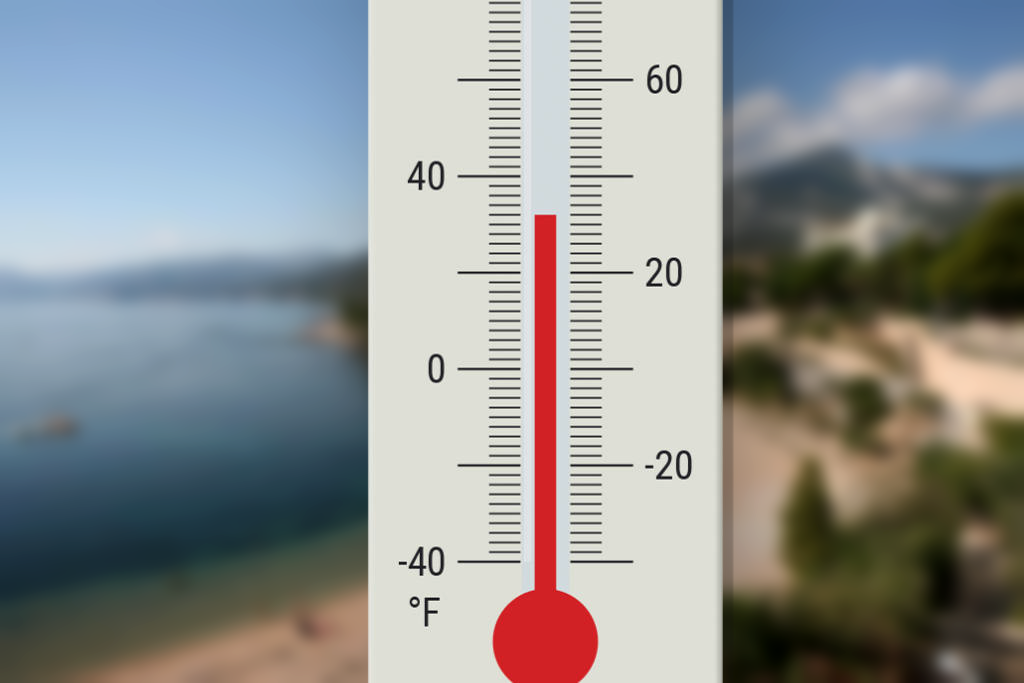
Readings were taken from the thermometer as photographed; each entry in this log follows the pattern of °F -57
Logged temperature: °F 32
